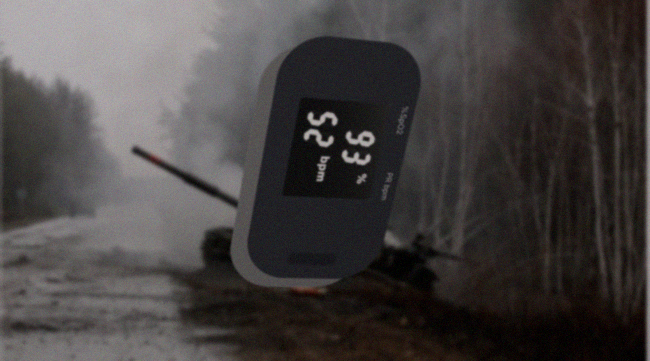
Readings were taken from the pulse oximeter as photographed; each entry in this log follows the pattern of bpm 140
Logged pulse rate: bpm 52
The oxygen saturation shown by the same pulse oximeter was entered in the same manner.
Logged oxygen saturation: % 93
